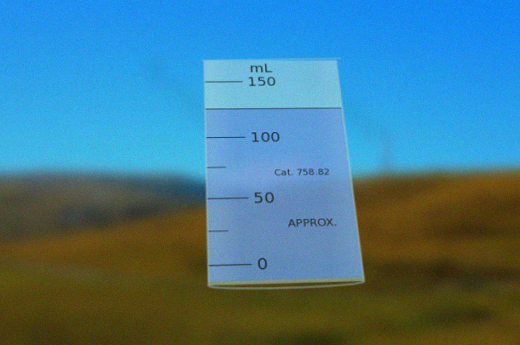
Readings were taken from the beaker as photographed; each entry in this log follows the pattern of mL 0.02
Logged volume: mL 125
